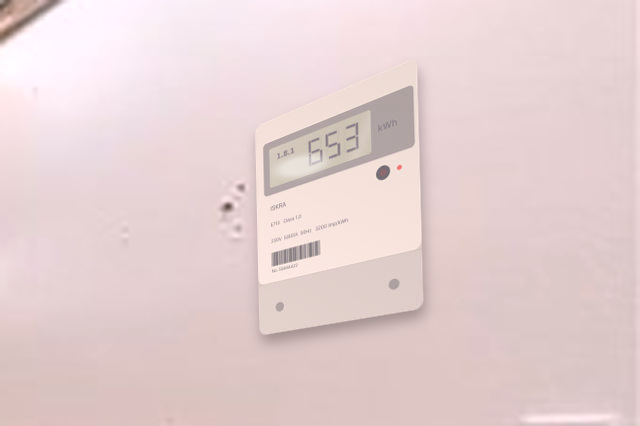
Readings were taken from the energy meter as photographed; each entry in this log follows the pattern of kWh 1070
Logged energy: kWh 653
